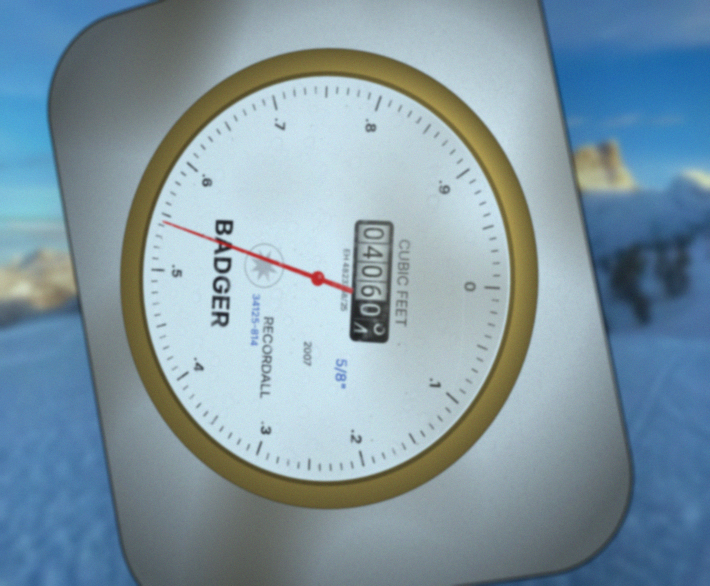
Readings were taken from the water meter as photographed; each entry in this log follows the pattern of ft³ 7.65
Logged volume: ft³ 40603.54
